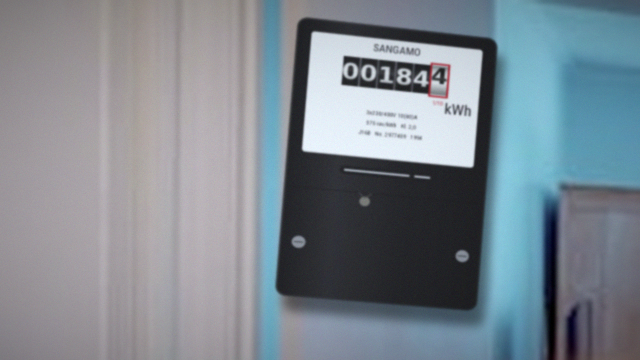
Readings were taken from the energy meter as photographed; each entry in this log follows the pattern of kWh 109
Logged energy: kWh 184.4
